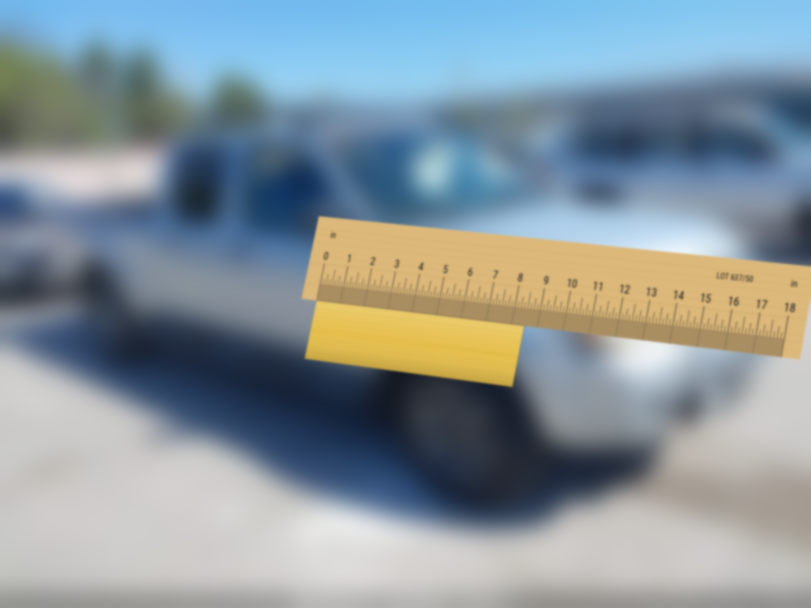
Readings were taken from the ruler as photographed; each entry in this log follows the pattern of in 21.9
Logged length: in 8.5
